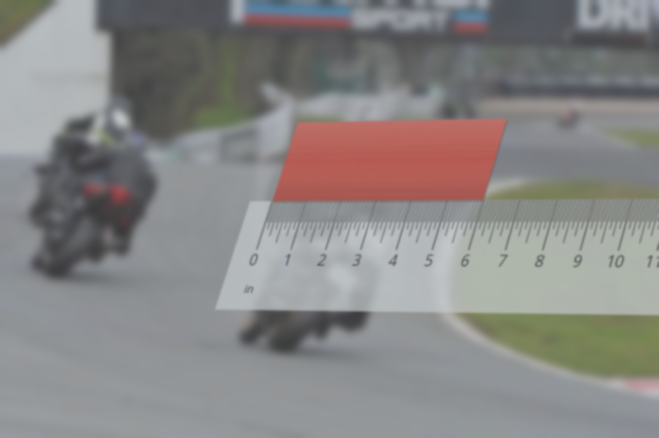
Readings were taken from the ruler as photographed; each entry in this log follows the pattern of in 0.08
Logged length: in 6
